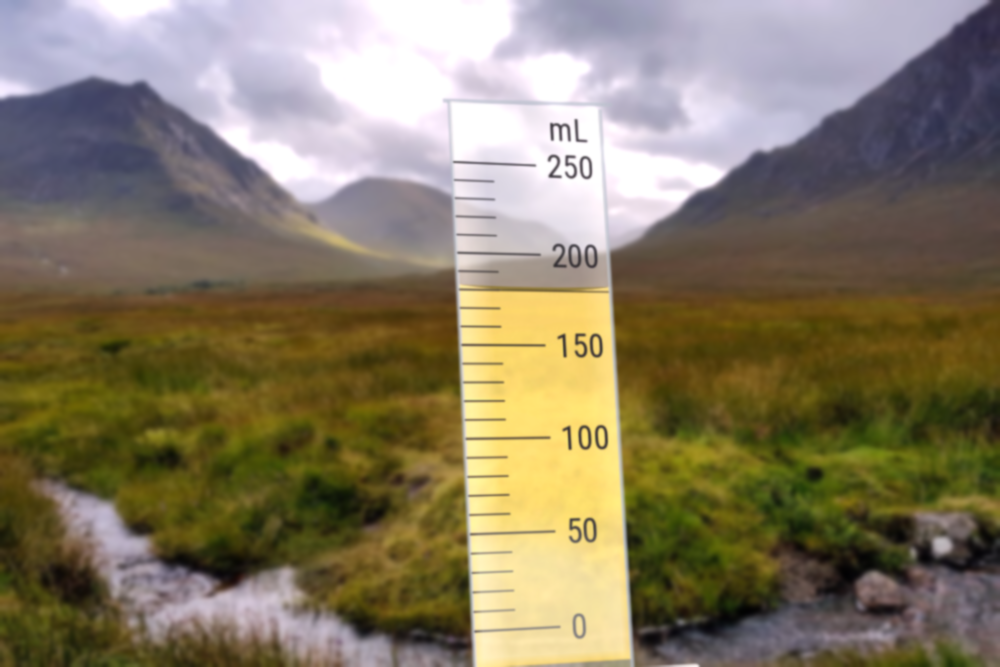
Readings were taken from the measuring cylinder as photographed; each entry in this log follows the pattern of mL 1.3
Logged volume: mL 180
